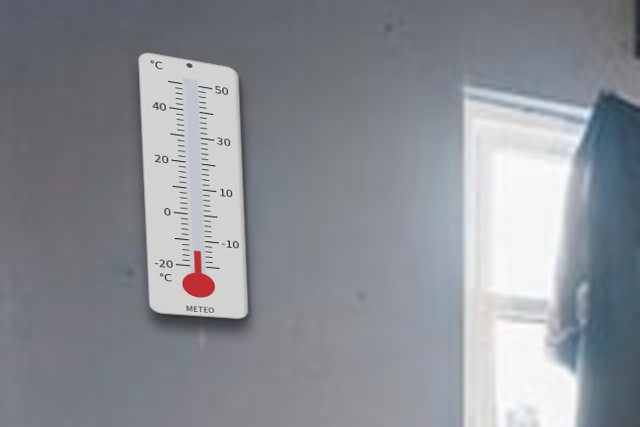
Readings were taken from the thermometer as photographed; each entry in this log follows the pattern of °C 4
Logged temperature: °C -14
